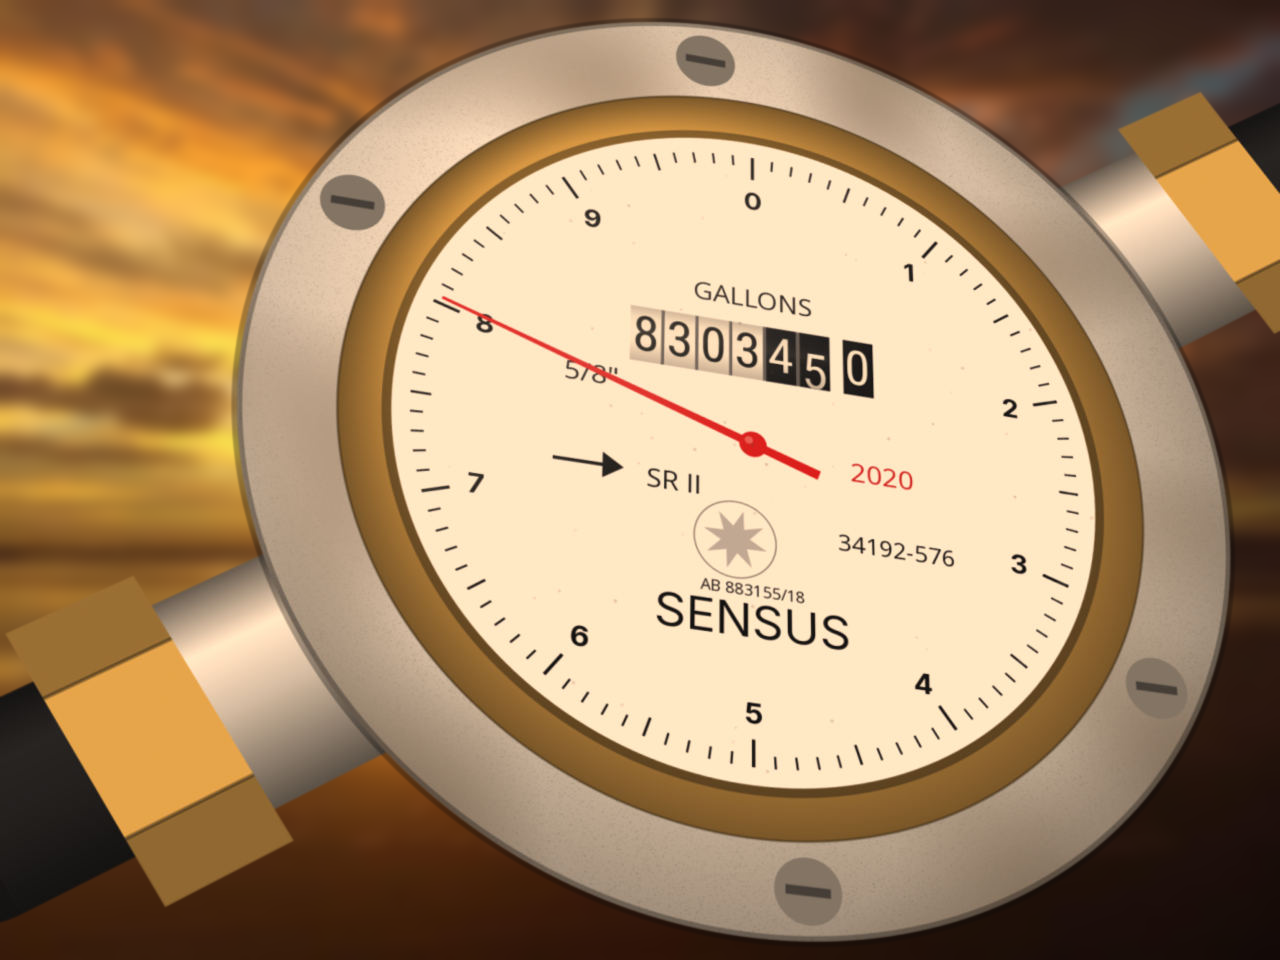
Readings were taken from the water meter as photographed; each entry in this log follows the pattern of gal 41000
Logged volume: gal 8303448.0
